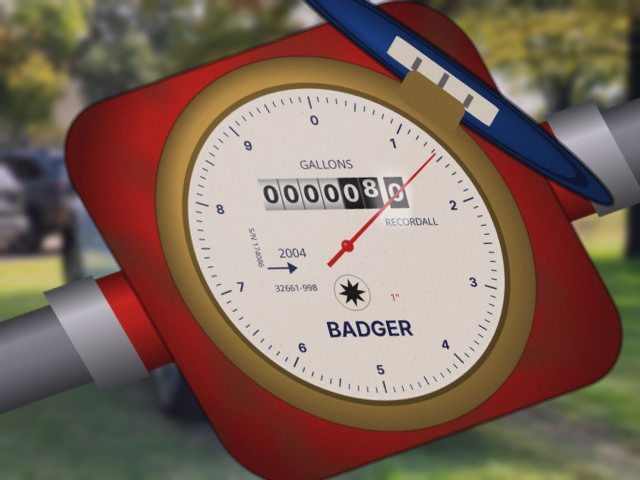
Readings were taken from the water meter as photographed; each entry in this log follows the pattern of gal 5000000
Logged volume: gal 81.4
